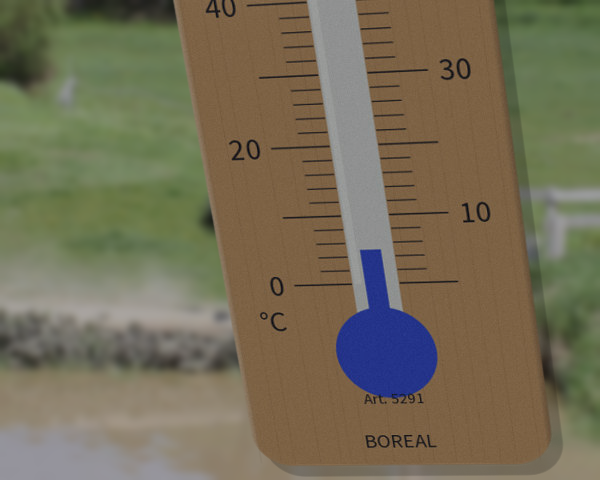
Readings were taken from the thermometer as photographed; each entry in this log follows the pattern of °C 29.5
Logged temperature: °C 5
